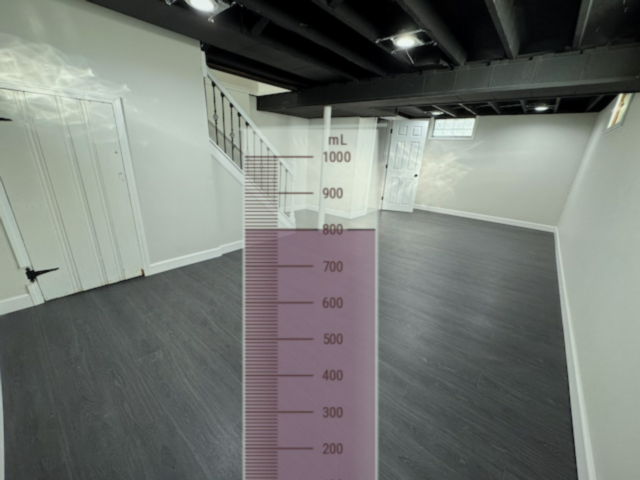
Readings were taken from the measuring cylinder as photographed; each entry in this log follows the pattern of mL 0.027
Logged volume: mL 800
